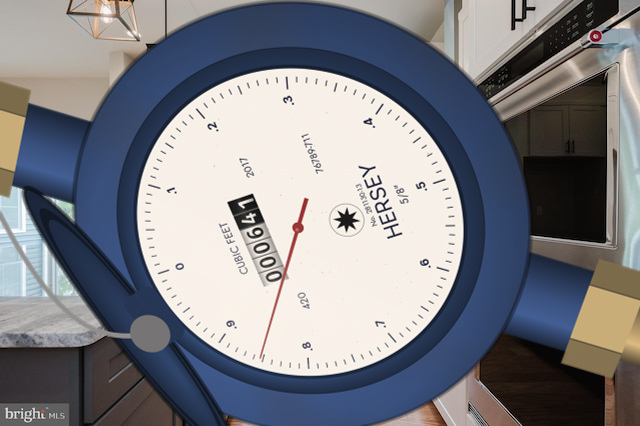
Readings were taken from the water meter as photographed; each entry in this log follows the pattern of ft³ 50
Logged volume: ft³ 640.85
